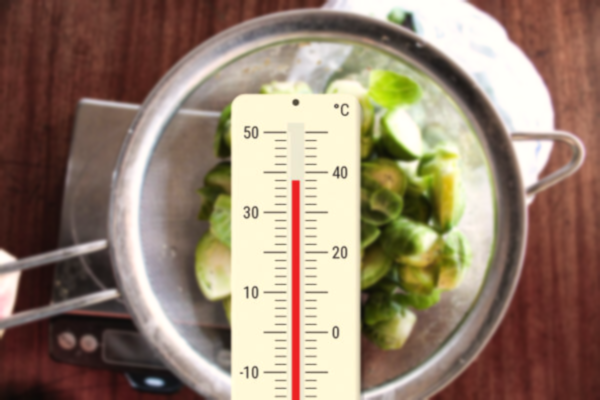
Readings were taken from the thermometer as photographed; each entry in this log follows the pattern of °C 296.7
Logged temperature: °C 38
